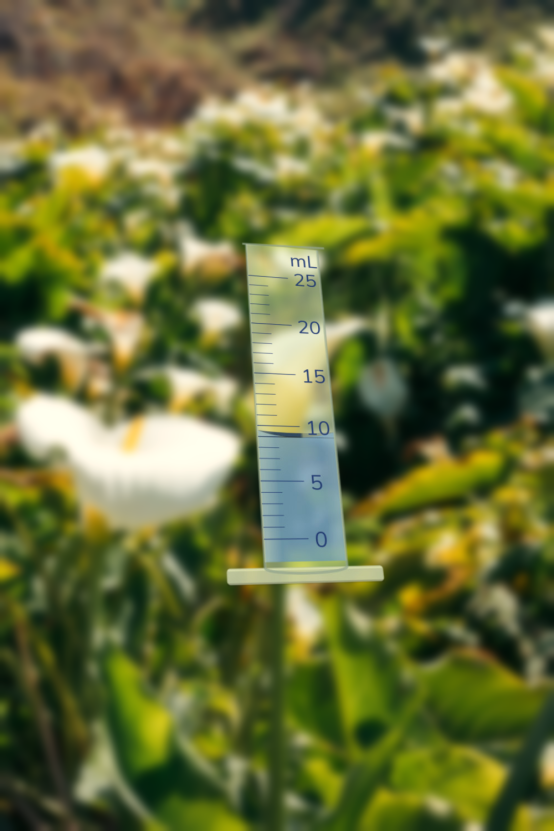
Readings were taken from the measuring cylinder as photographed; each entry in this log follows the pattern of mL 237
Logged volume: mL 9
